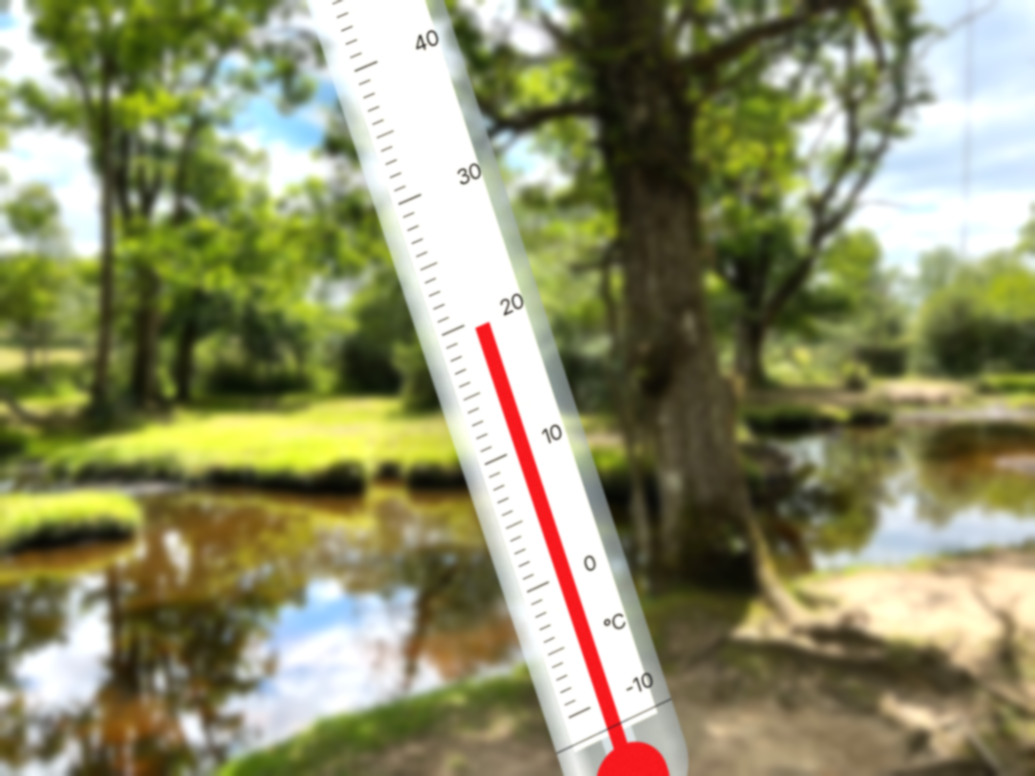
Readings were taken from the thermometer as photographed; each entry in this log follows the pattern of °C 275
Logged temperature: °C 19.5
